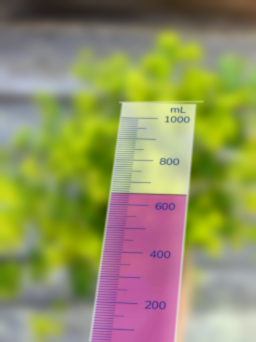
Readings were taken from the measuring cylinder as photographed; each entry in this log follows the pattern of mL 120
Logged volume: mL 650
